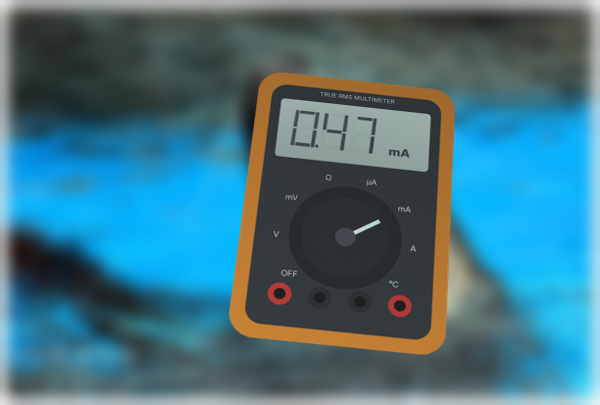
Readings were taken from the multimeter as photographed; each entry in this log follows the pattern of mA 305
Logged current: mA 0.47
